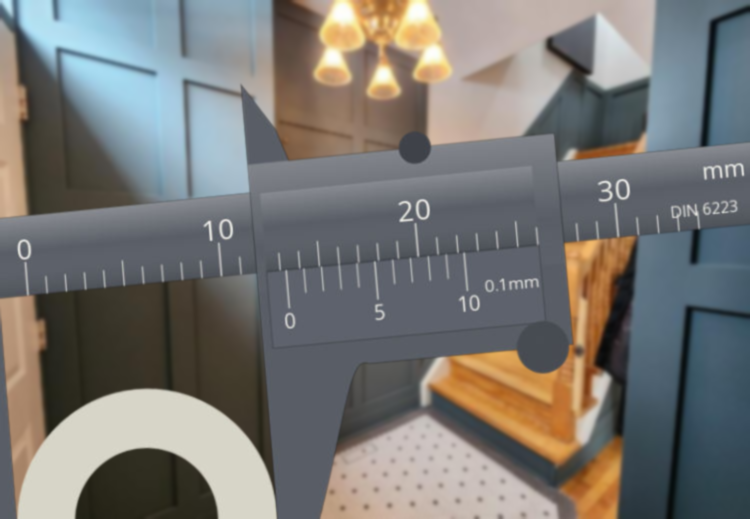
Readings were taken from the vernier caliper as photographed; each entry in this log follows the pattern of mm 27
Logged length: mm 13.3
